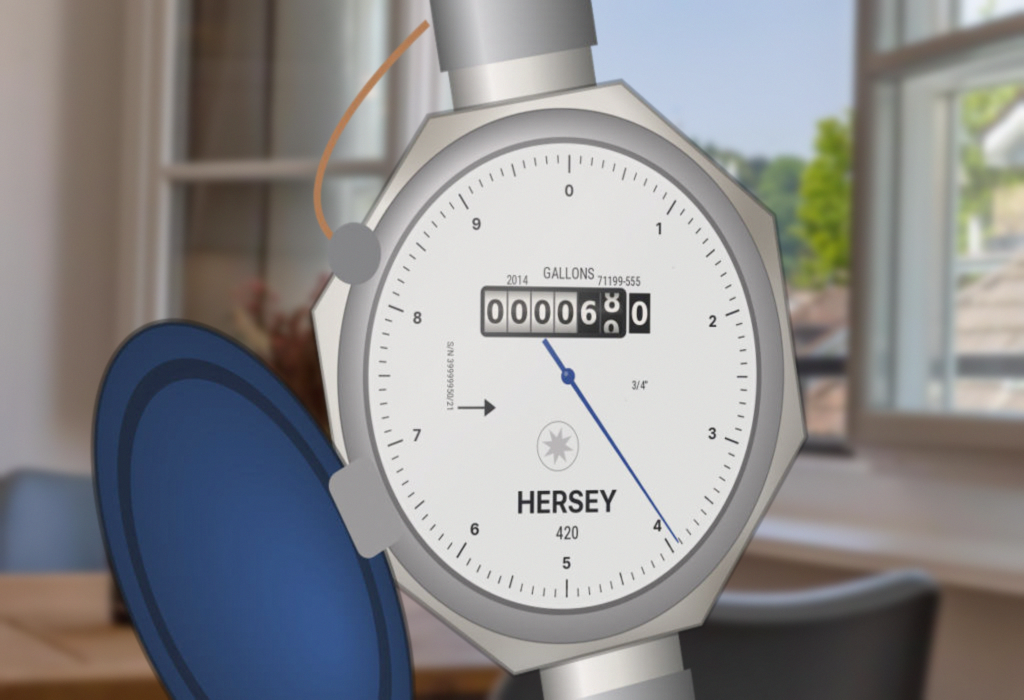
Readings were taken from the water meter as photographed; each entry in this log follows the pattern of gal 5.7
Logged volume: gal 683.9
